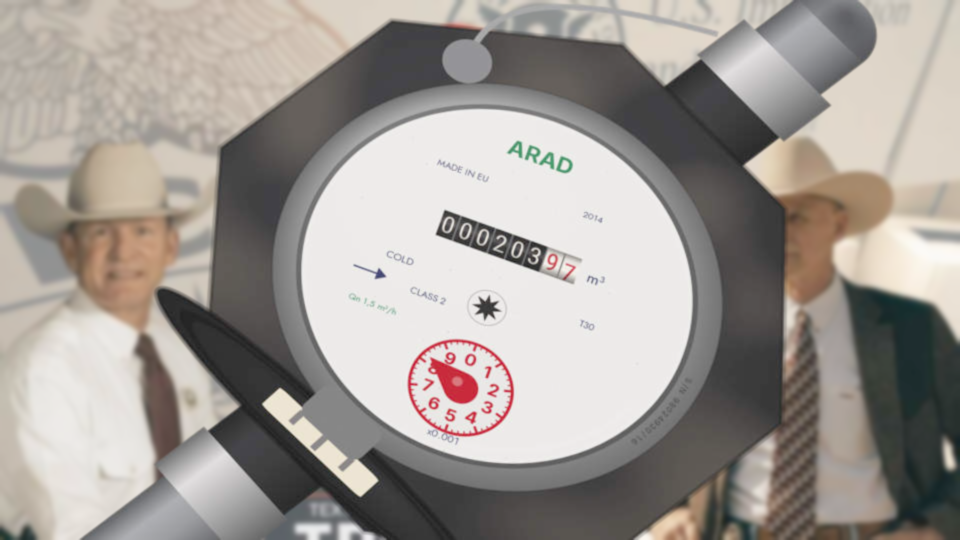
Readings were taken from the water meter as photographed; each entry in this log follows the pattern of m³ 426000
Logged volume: m³ 203.968
